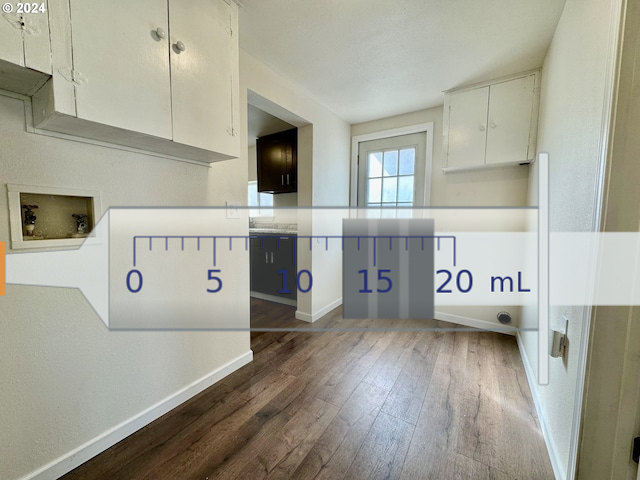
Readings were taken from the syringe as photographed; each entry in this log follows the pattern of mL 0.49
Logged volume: mL 13
